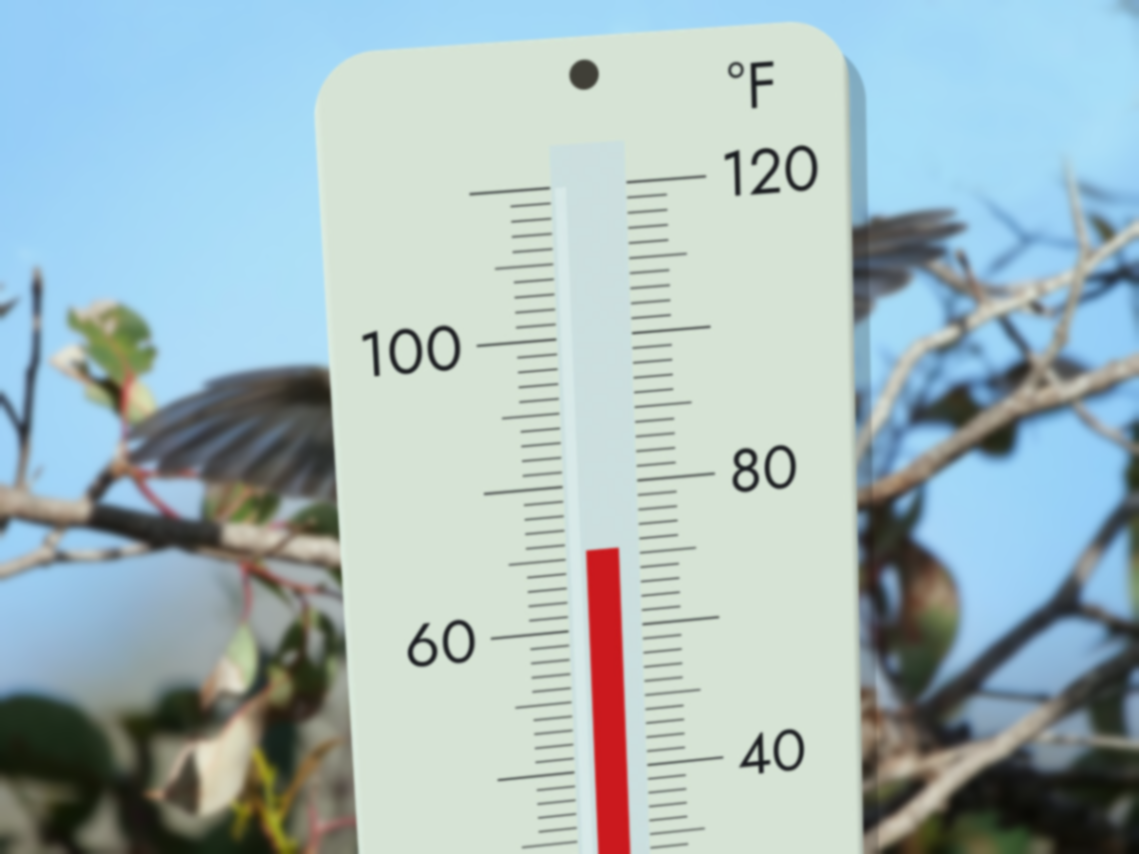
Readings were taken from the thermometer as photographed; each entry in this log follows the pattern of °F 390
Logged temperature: °F 71
